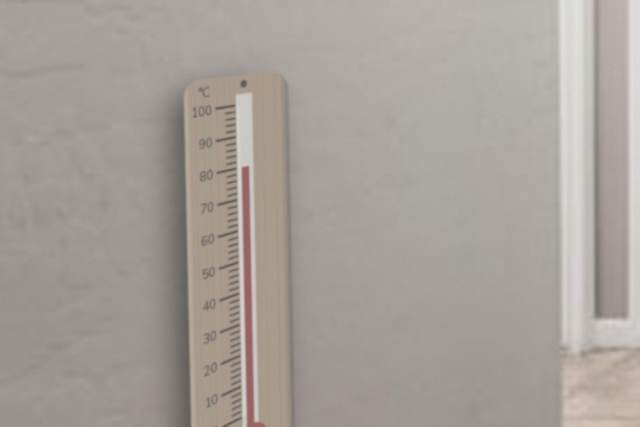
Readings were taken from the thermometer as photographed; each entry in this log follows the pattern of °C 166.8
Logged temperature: °C 80
